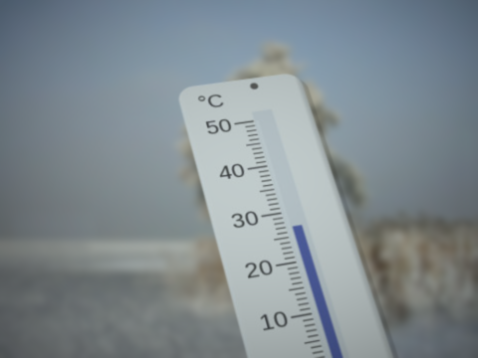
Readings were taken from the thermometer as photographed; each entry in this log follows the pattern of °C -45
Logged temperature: °C 27
